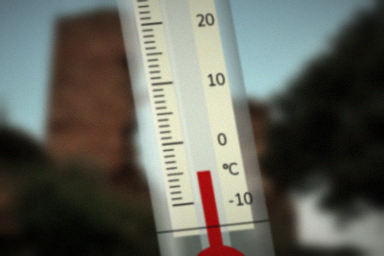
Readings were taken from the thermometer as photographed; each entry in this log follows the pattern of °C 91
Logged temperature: °C -5
